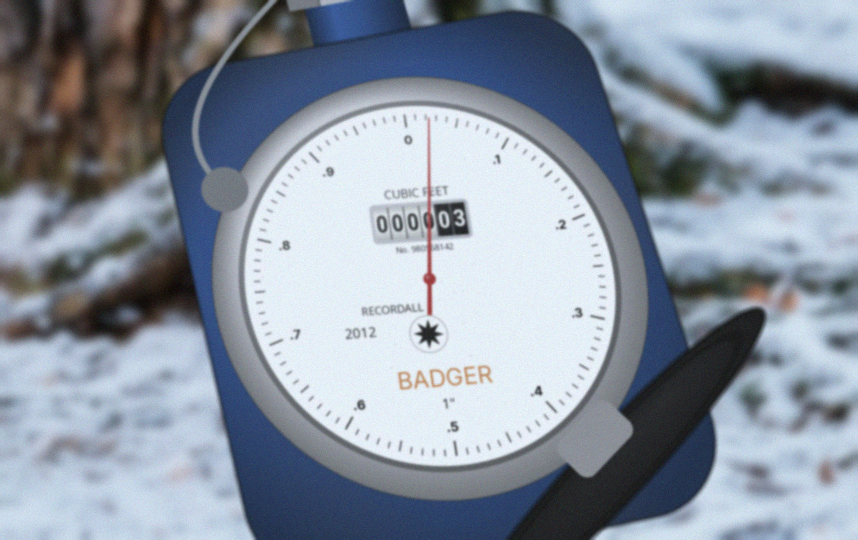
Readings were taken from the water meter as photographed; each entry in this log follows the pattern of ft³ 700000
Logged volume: ft³ 3.02
